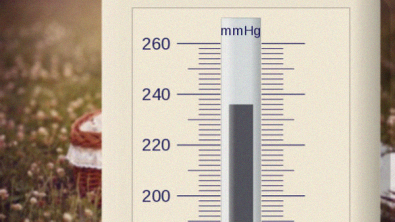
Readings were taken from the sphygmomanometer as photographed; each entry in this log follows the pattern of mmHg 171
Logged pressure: mmHg 236
